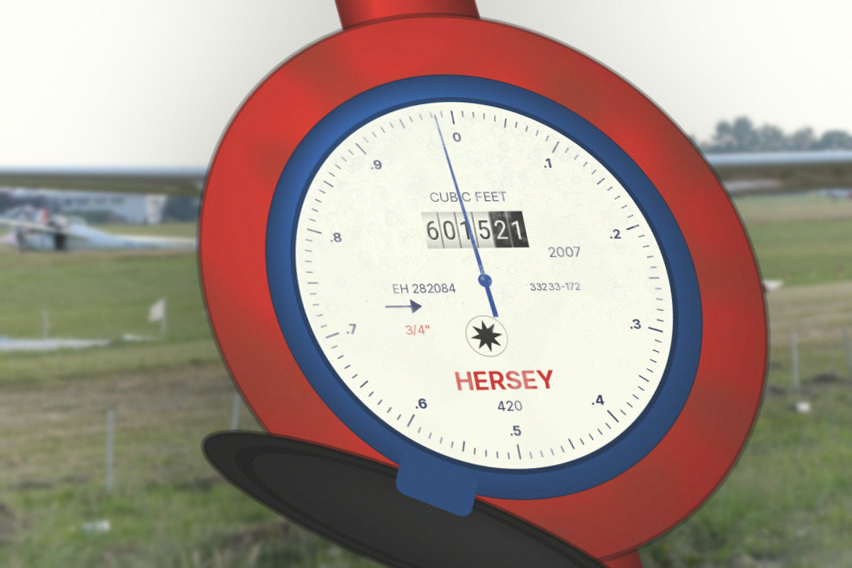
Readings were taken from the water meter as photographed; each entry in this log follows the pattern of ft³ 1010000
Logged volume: ft³ 601520.98
